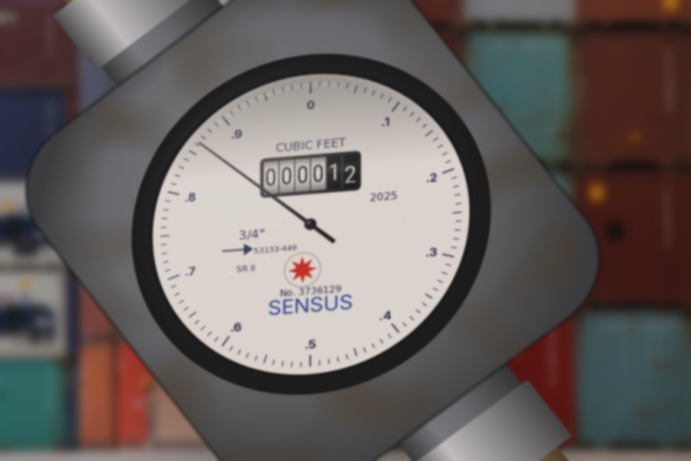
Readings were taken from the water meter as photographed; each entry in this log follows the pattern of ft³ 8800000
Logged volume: ft³ 11.86
